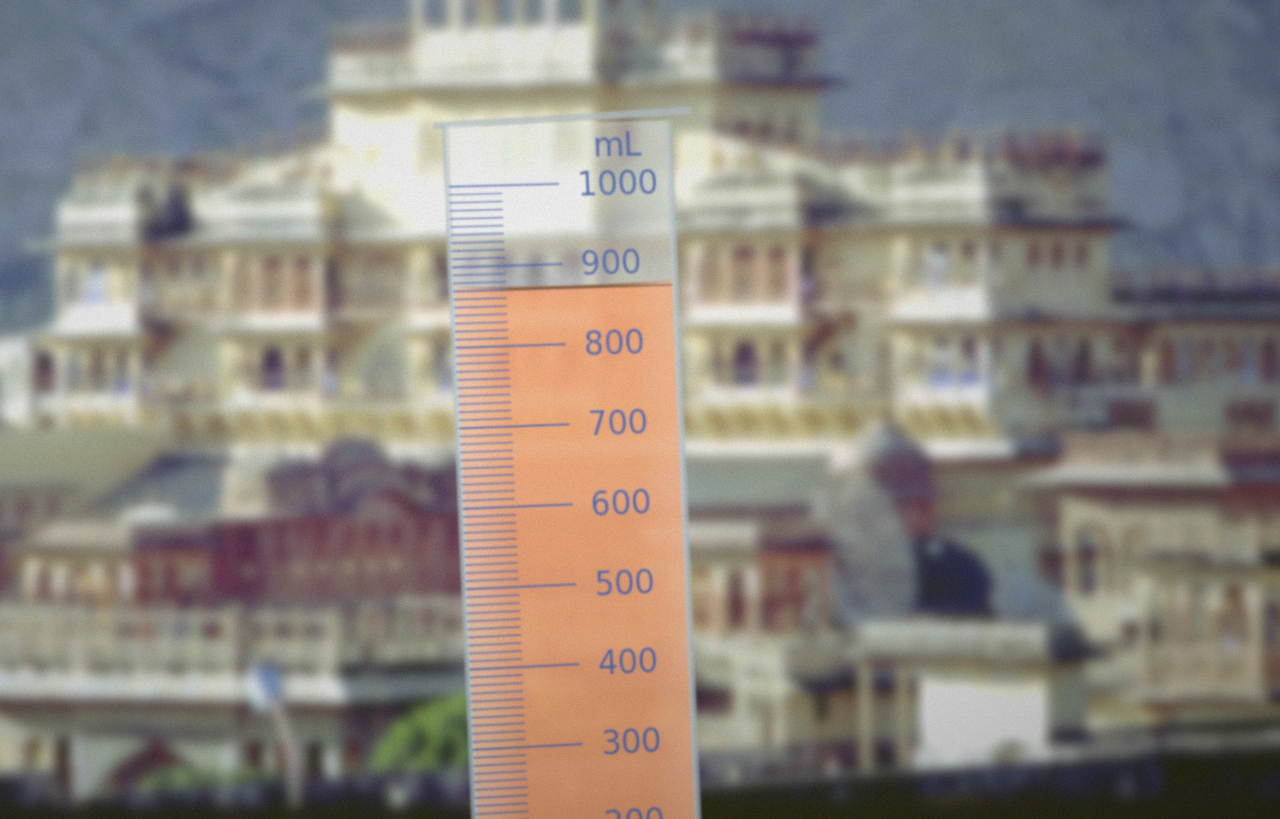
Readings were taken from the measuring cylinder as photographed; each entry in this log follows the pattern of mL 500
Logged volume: mL 870
